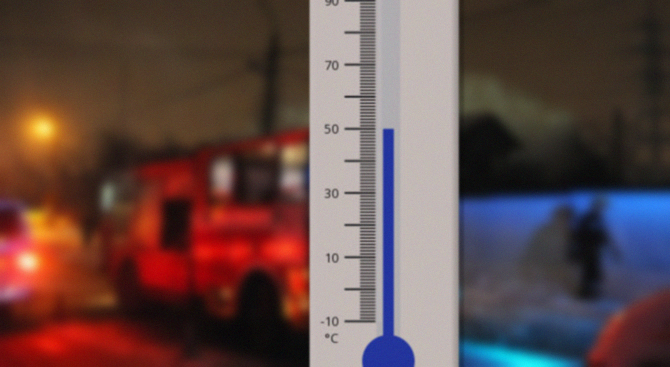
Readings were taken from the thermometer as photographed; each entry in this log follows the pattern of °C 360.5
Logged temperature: °C 50
